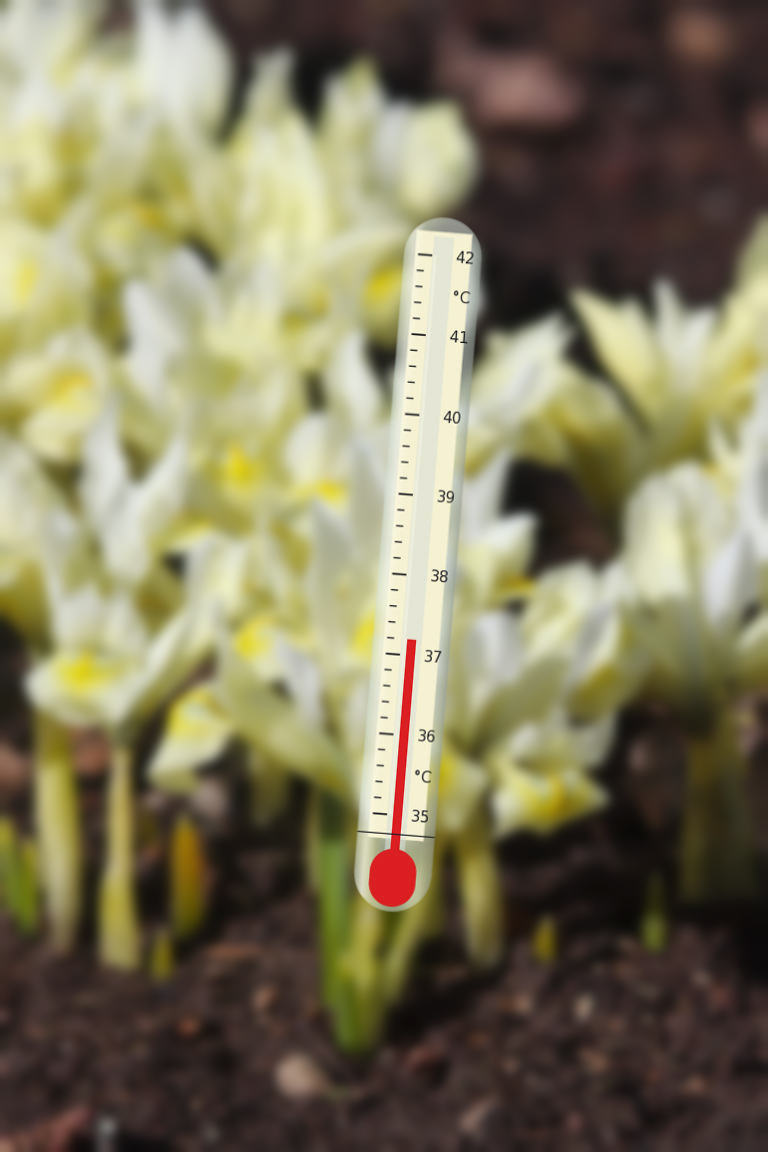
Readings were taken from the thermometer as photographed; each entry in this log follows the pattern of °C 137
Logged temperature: °C 37.2
